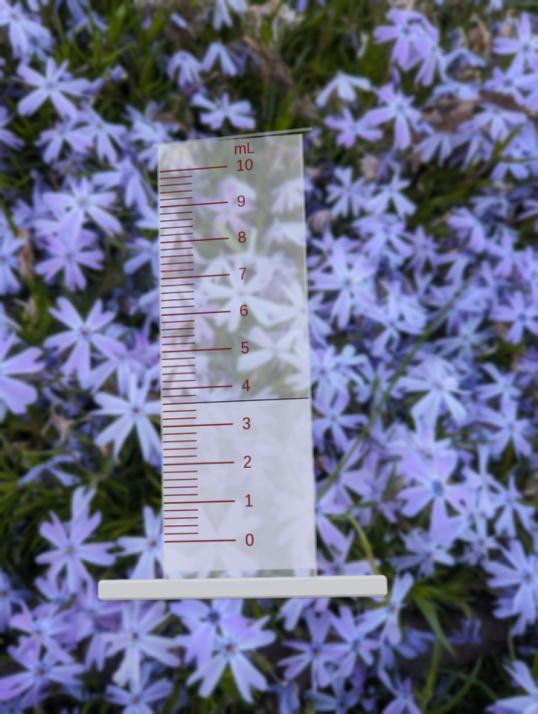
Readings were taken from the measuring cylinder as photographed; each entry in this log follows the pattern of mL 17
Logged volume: mL 3.6
